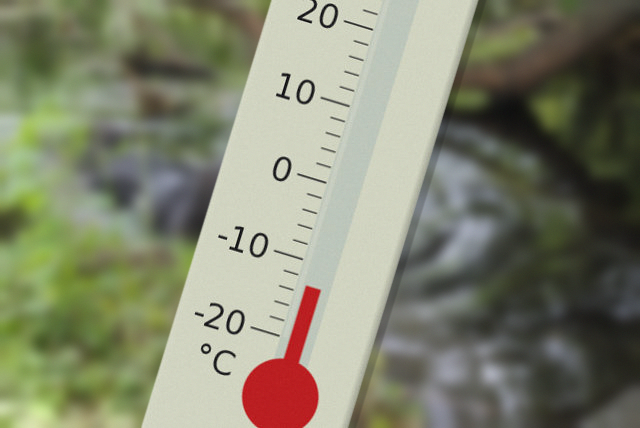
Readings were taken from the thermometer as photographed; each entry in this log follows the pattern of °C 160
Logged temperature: °C -13
